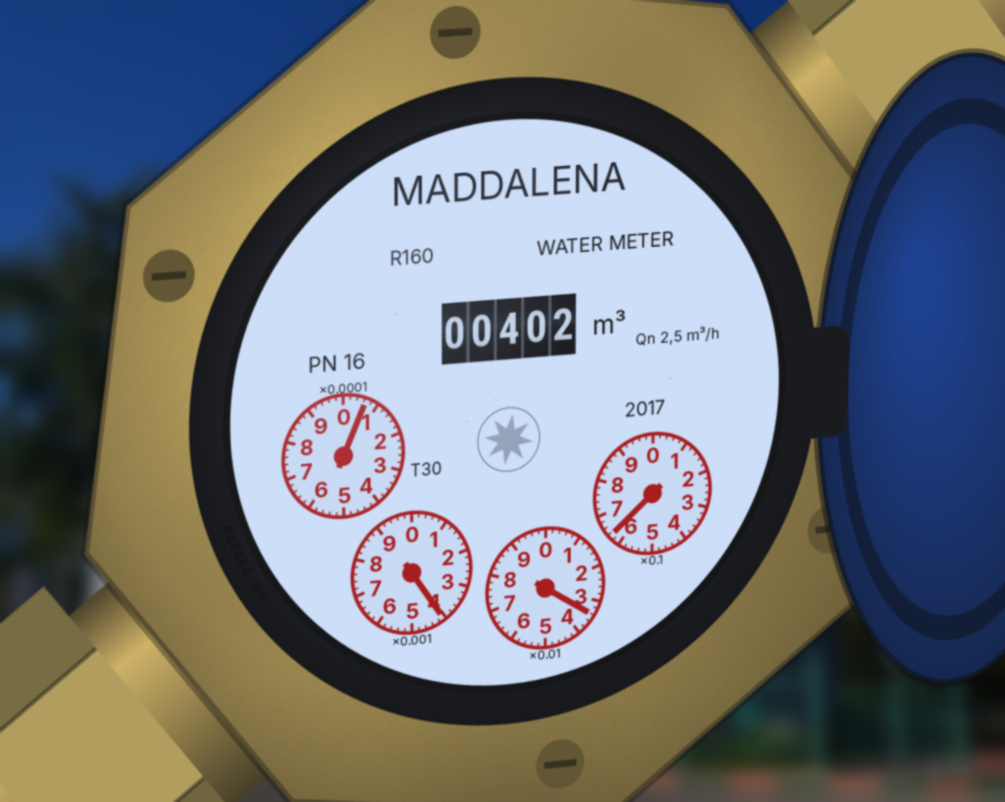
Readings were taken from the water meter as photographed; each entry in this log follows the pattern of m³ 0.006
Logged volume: m³ 402.6340
